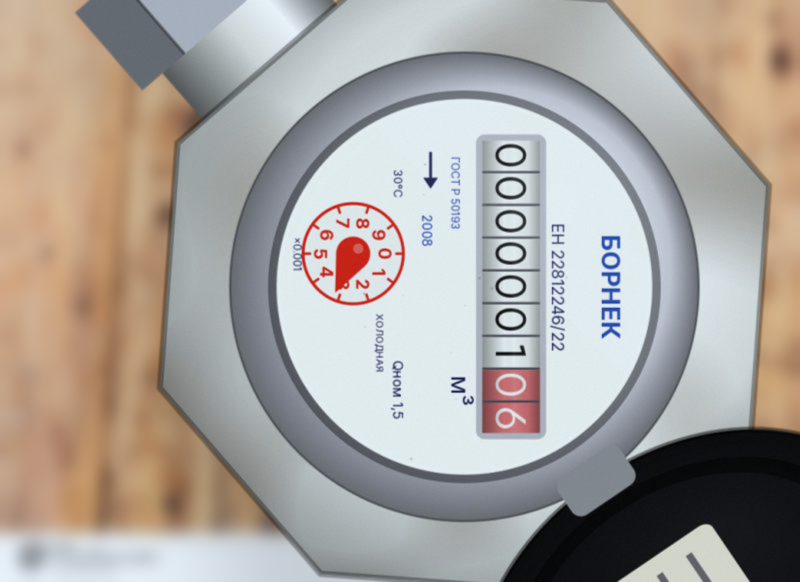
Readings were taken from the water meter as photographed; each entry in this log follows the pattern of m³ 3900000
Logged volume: m³ 1.063
